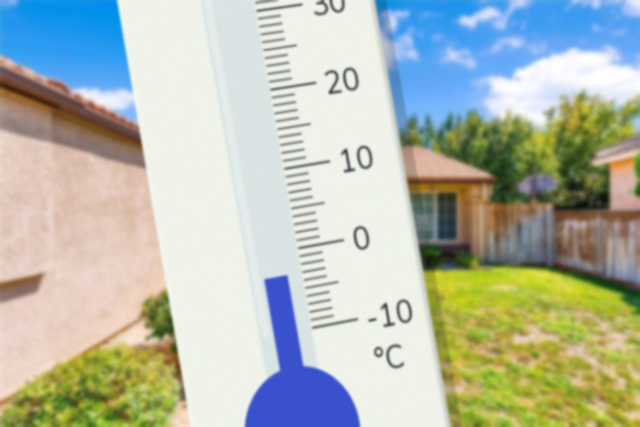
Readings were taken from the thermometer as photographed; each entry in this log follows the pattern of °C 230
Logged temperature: °C -3
